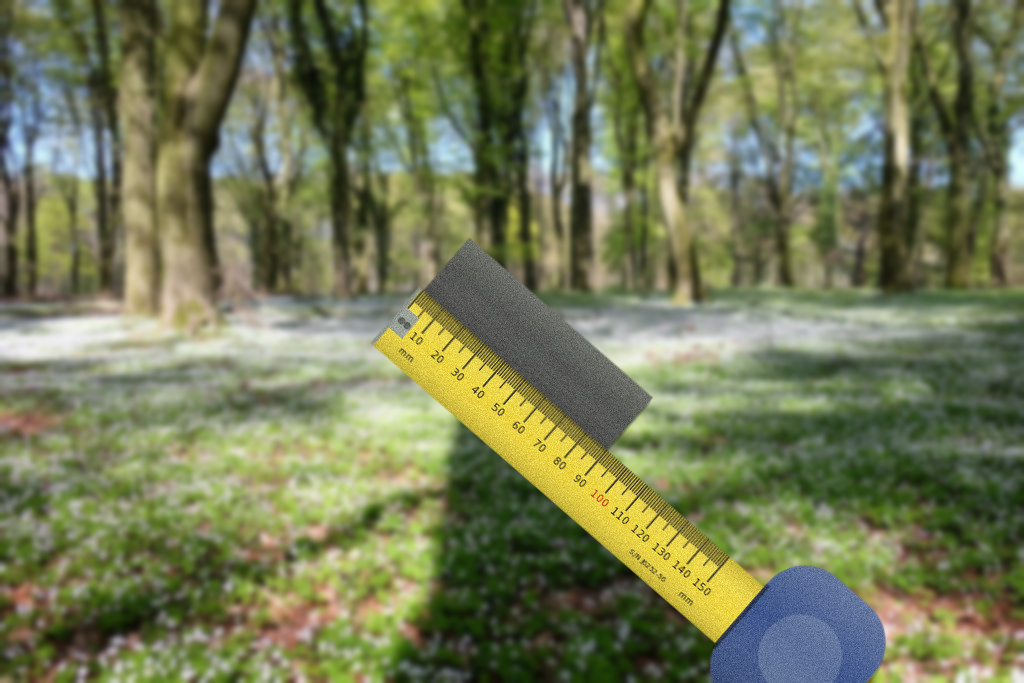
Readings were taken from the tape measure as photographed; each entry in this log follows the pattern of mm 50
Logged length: mm 90
